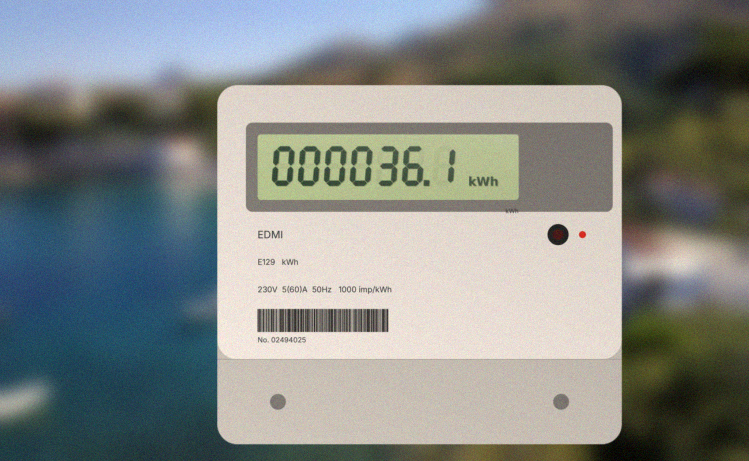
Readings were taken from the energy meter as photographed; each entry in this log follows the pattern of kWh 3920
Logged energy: kWh 36.1
